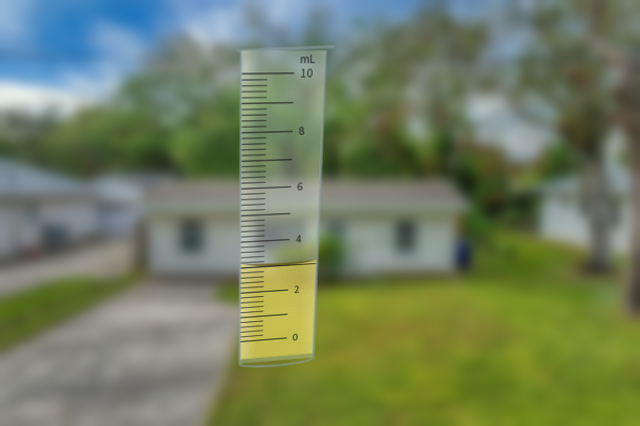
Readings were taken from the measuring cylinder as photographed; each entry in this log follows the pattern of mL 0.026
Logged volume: mL 3
